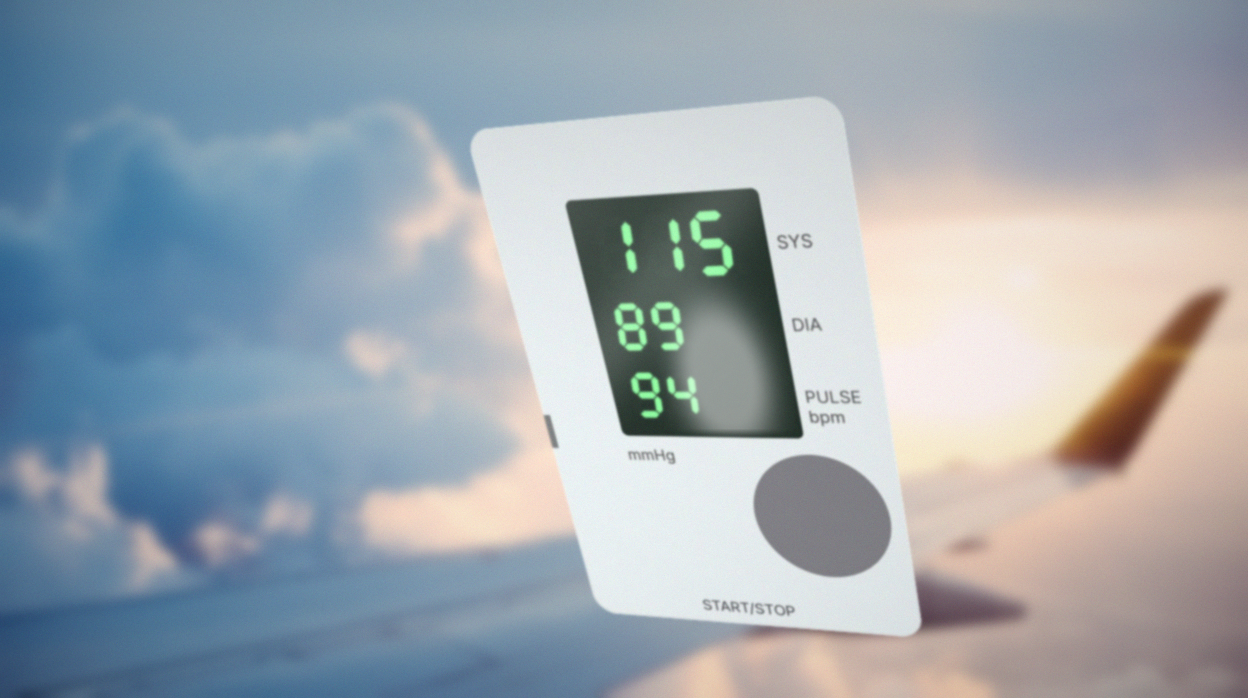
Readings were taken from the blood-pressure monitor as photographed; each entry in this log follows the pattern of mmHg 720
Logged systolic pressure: mmHg 115
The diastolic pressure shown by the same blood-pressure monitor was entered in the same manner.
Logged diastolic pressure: mmHg 89
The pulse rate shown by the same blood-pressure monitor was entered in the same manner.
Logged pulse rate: bpm 94
